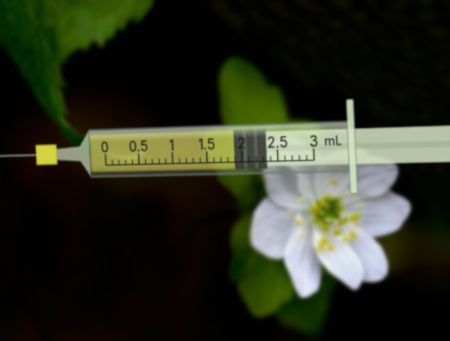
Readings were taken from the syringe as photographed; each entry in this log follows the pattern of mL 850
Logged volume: mL 1.9
